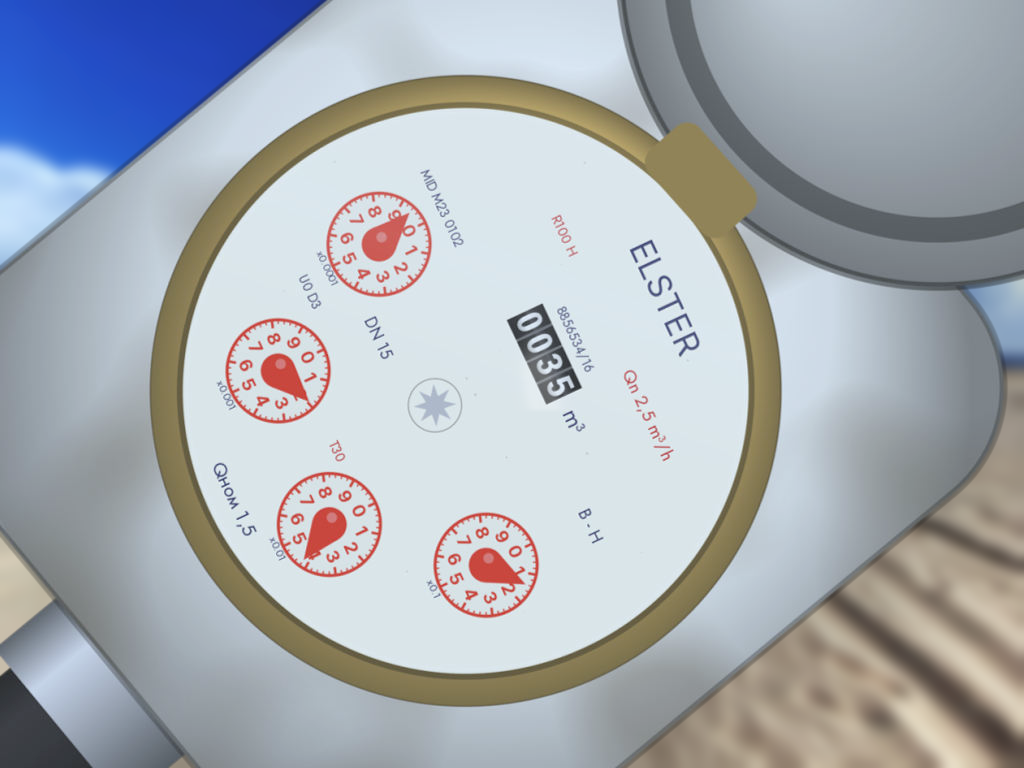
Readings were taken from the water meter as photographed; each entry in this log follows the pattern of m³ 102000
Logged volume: m³ 35.1419
